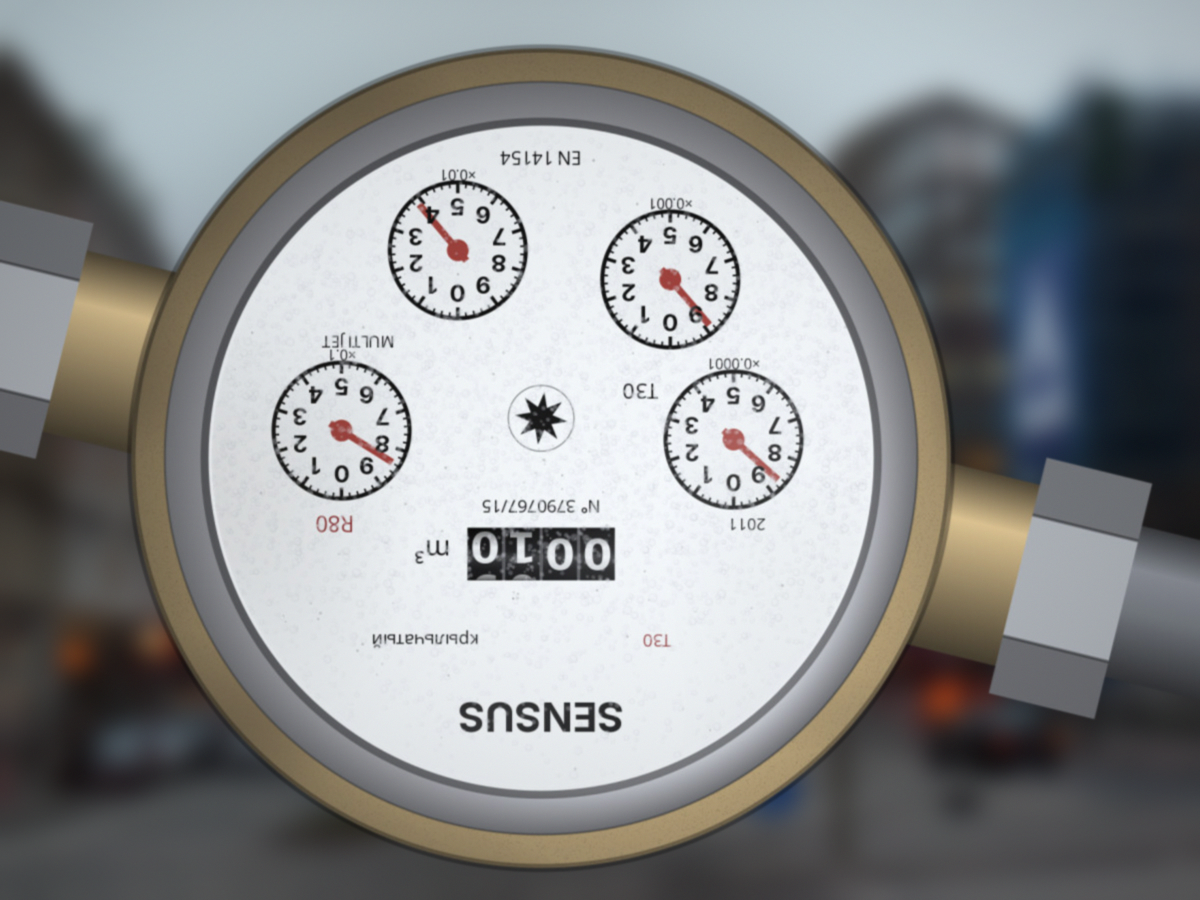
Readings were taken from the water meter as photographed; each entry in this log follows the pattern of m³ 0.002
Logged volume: m³ 9.8388
